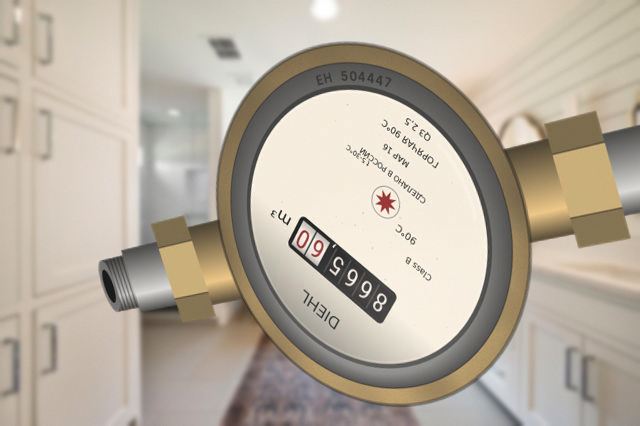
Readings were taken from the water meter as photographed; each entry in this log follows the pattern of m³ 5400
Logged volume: m³ 8665.60
